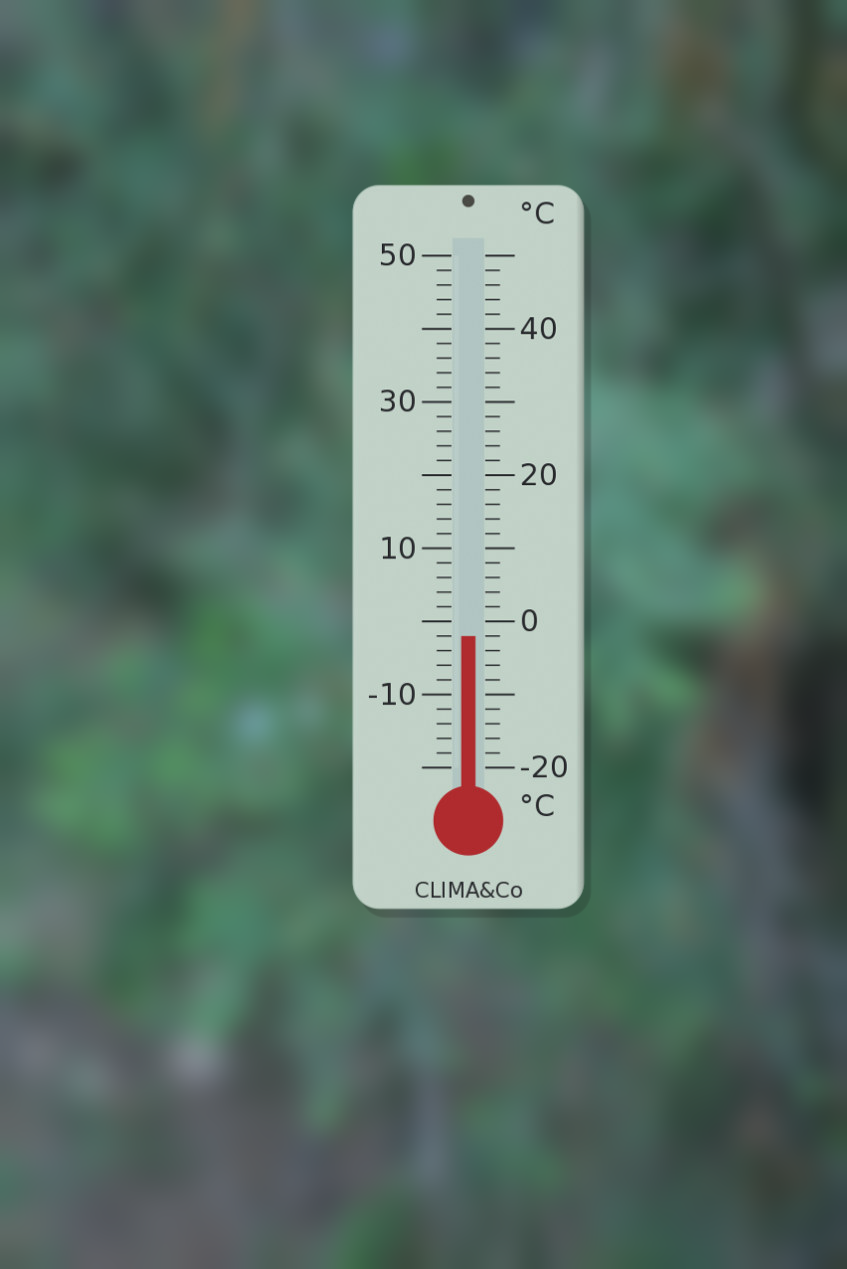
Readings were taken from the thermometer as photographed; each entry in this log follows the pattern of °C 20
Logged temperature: °C -2
